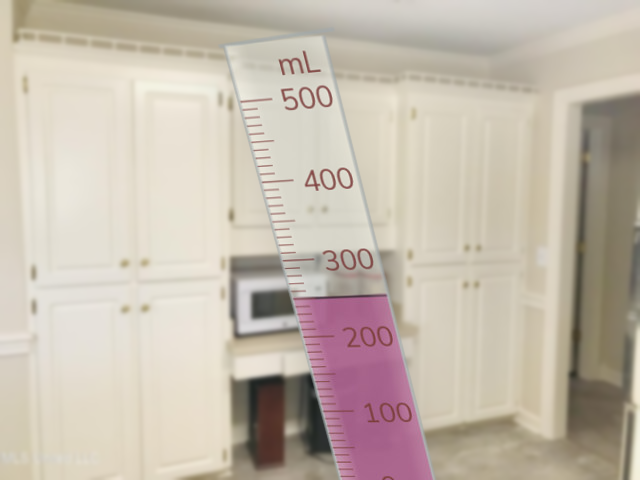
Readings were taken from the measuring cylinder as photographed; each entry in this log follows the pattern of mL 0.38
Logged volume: mL 250
